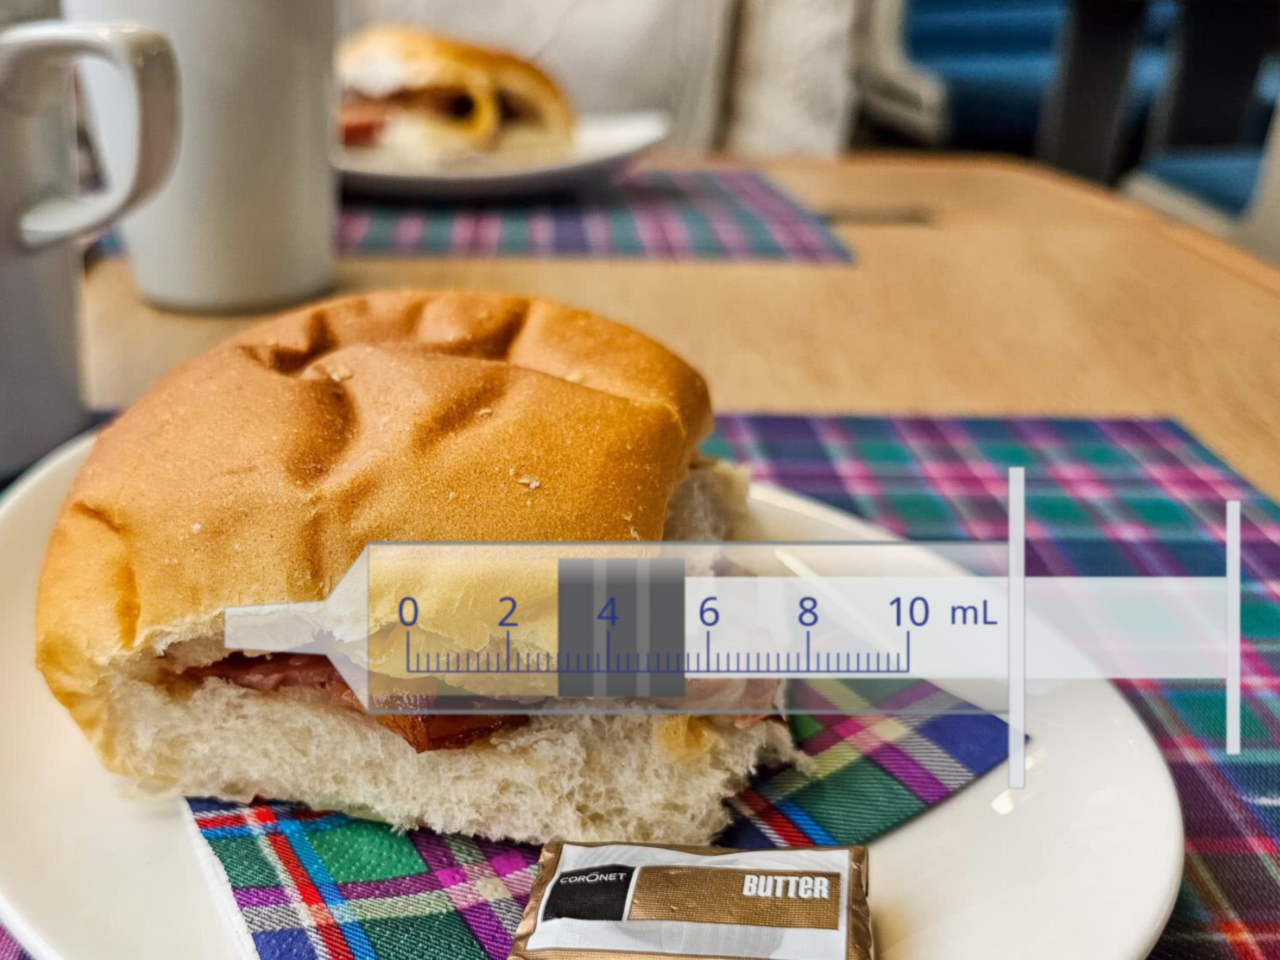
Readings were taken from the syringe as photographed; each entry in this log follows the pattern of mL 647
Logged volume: mL 3
